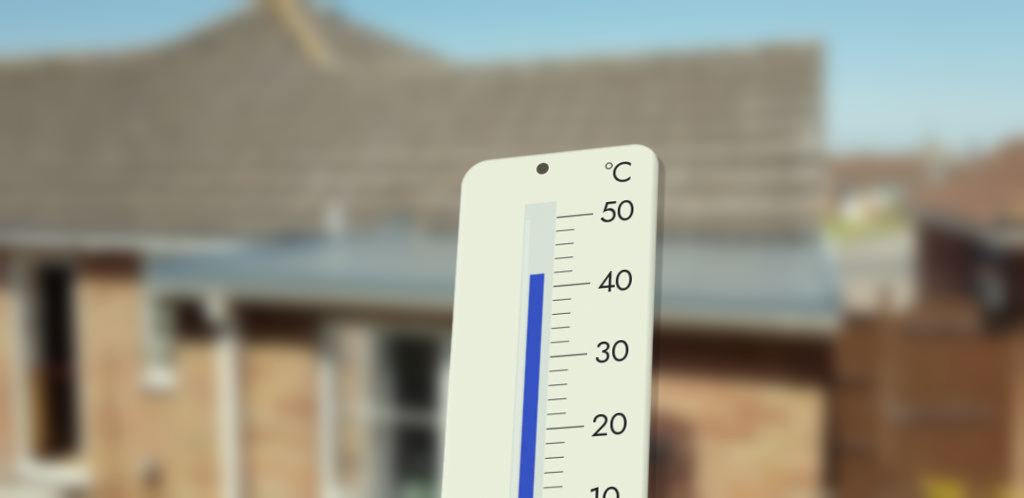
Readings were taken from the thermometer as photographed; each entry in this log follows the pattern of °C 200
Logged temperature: °C 42
